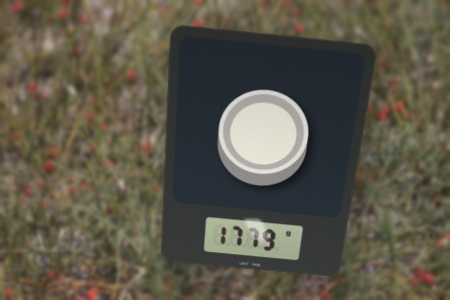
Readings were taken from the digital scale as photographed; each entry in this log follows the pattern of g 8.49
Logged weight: g 1779
